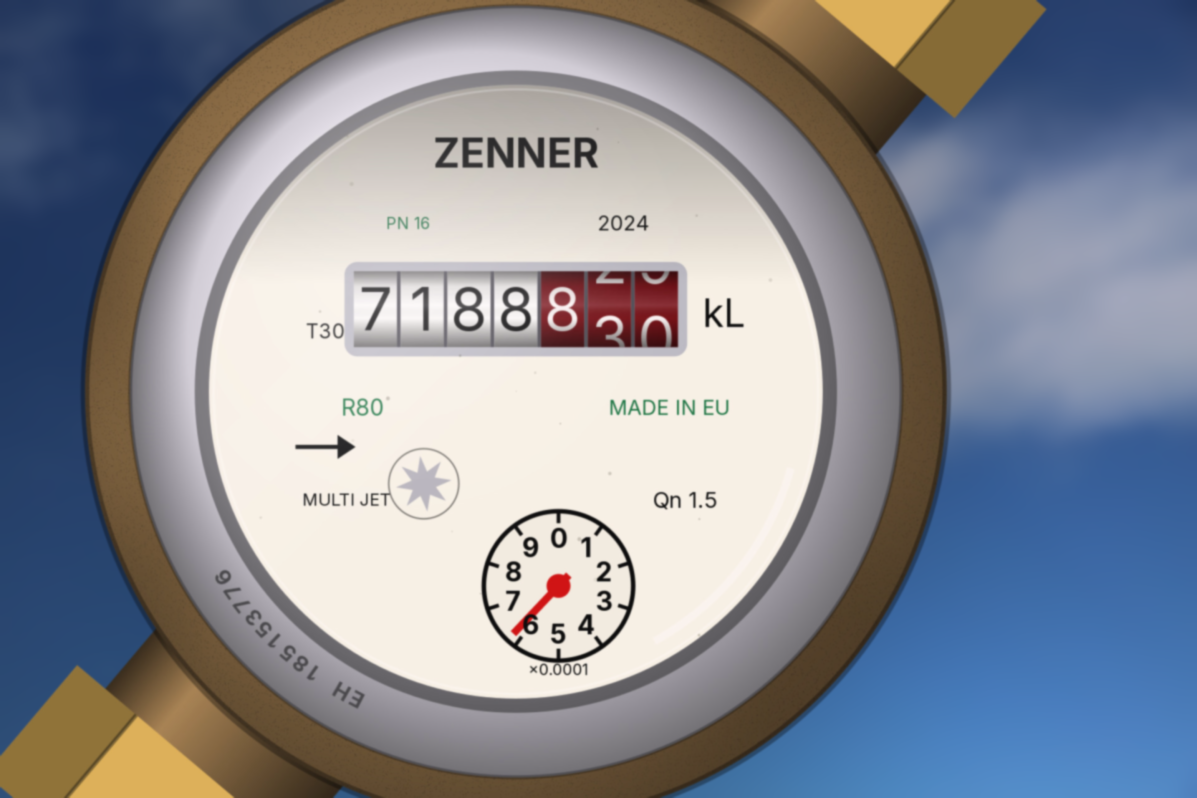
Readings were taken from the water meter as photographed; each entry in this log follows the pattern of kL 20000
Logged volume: kL 7188.8296
